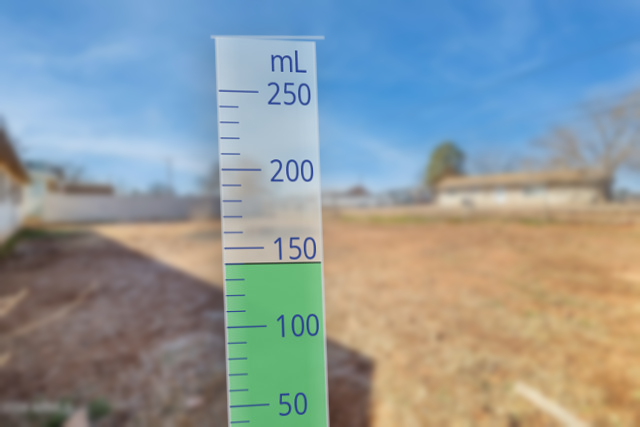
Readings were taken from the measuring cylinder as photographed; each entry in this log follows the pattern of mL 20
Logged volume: mL 140
